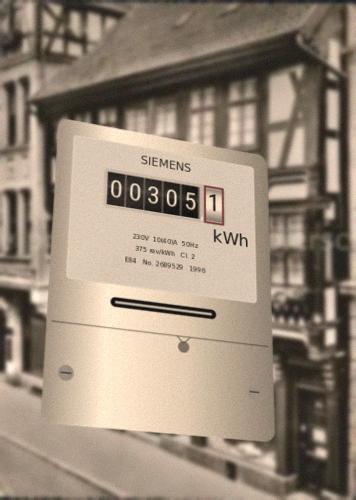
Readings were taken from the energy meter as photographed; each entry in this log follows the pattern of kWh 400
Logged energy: kWh 305.1
